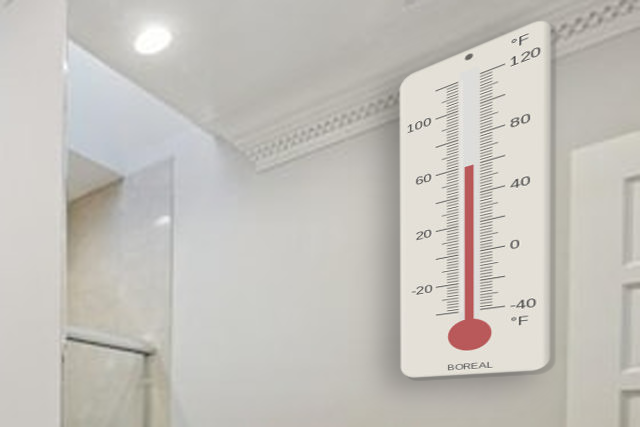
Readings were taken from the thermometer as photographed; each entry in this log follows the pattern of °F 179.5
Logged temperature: °F 60
